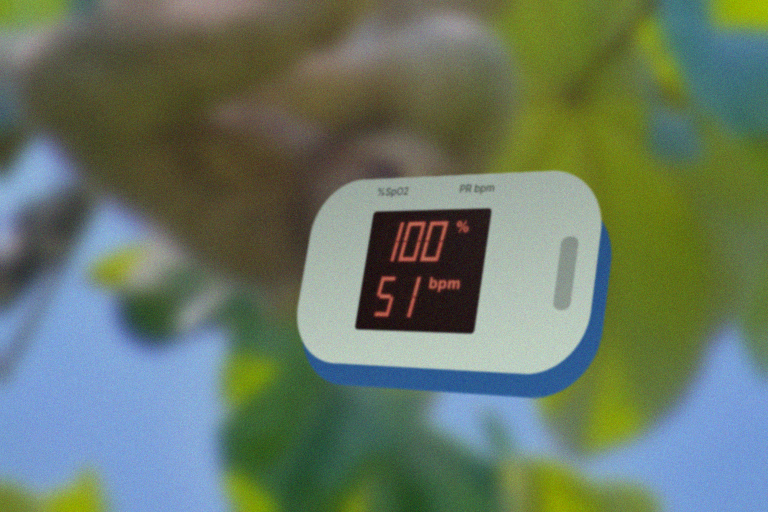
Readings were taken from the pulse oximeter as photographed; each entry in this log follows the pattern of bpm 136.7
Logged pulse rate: bpm 51
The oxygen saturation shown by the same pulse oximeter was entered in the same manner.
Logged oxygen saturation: % 100
